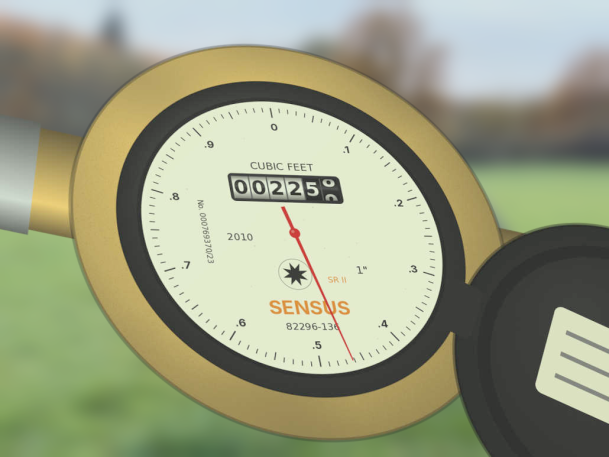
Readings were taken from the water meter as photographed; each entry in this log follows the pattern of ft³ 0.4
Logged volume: ft³ 2258.46
